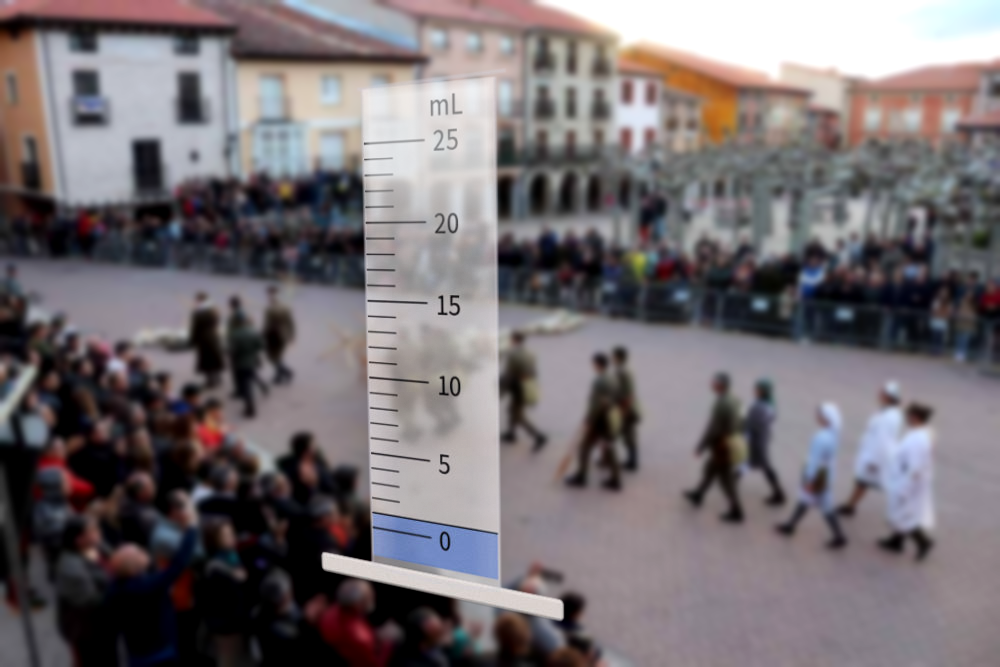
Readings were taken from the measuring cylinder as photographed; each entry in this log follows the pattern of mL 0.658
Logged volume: mL 1
